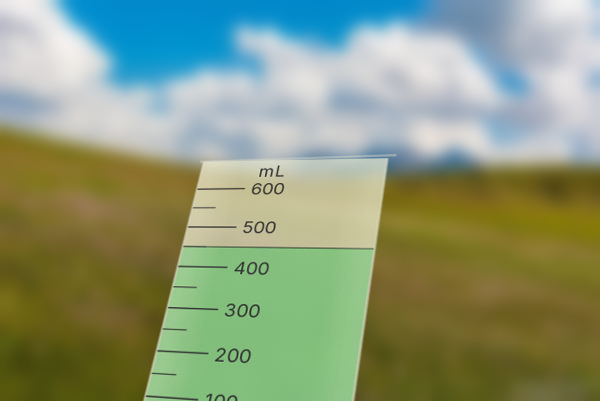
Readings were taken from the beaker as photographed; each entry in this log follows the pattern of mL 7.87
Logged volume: mL 450
